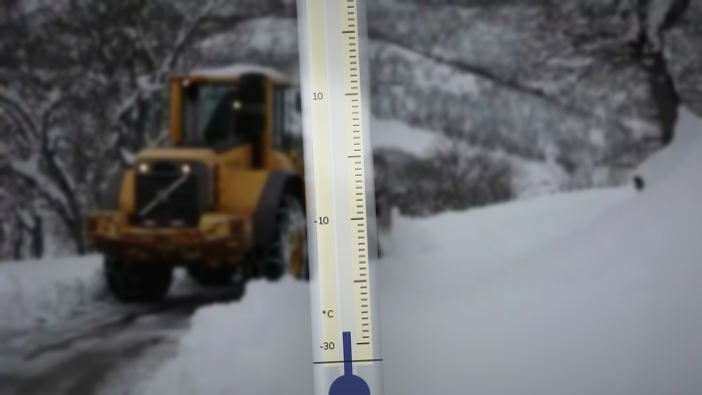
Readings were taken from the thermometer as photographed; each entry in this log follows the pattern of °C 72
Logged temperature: °C -28
